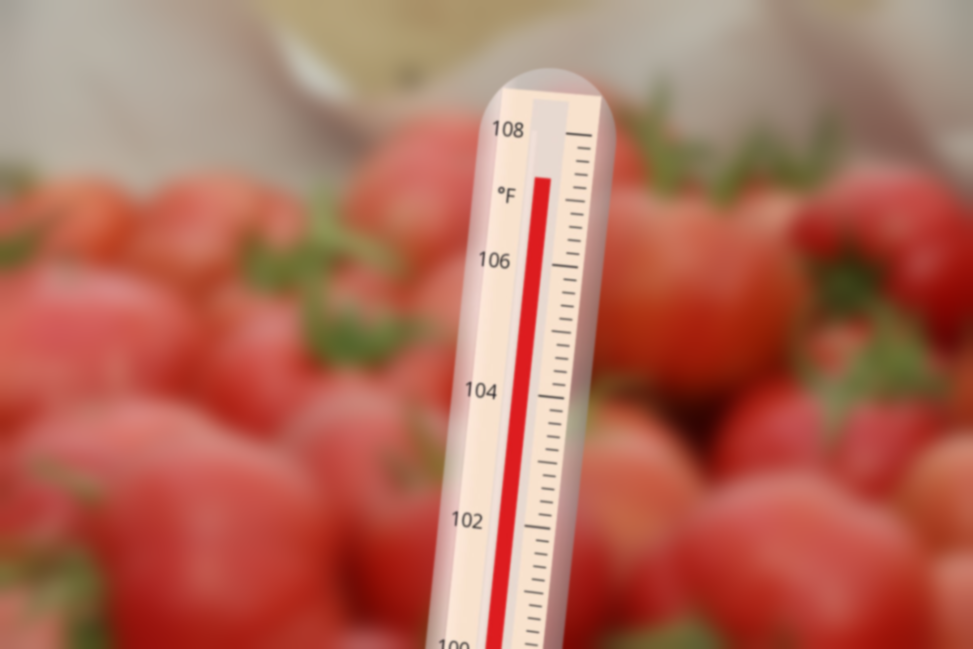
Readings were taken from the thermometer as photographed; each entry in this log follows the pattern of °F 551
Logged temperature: °F 107.3
